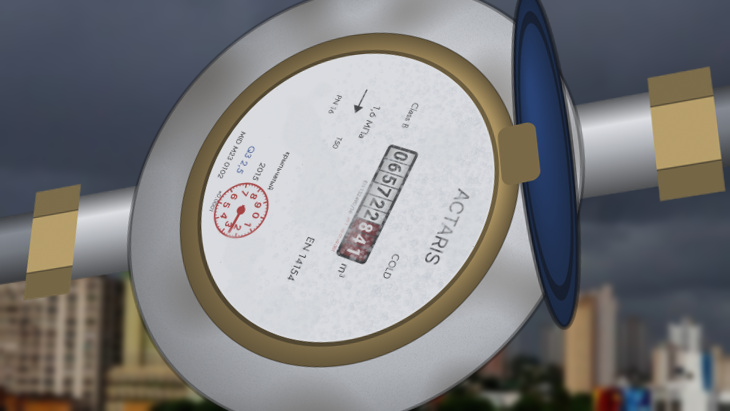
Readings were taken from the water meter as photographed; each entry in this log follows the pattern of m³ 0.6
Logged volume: m³ 65722.8412
